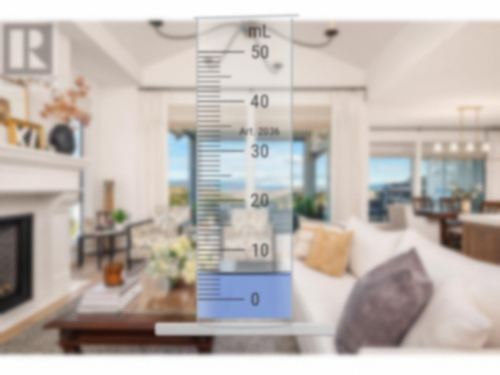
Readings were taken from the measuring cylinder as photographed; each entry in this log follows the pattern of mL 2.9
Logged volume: mL 5
